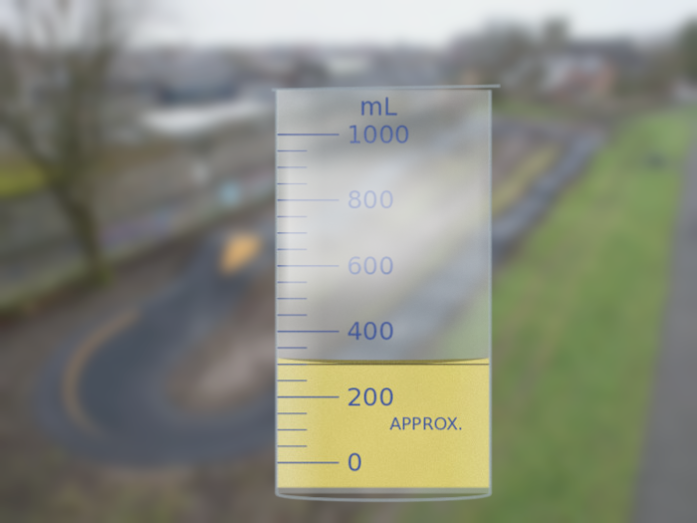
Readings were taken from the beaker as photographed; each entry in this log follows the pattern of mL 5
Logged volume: mL 300
